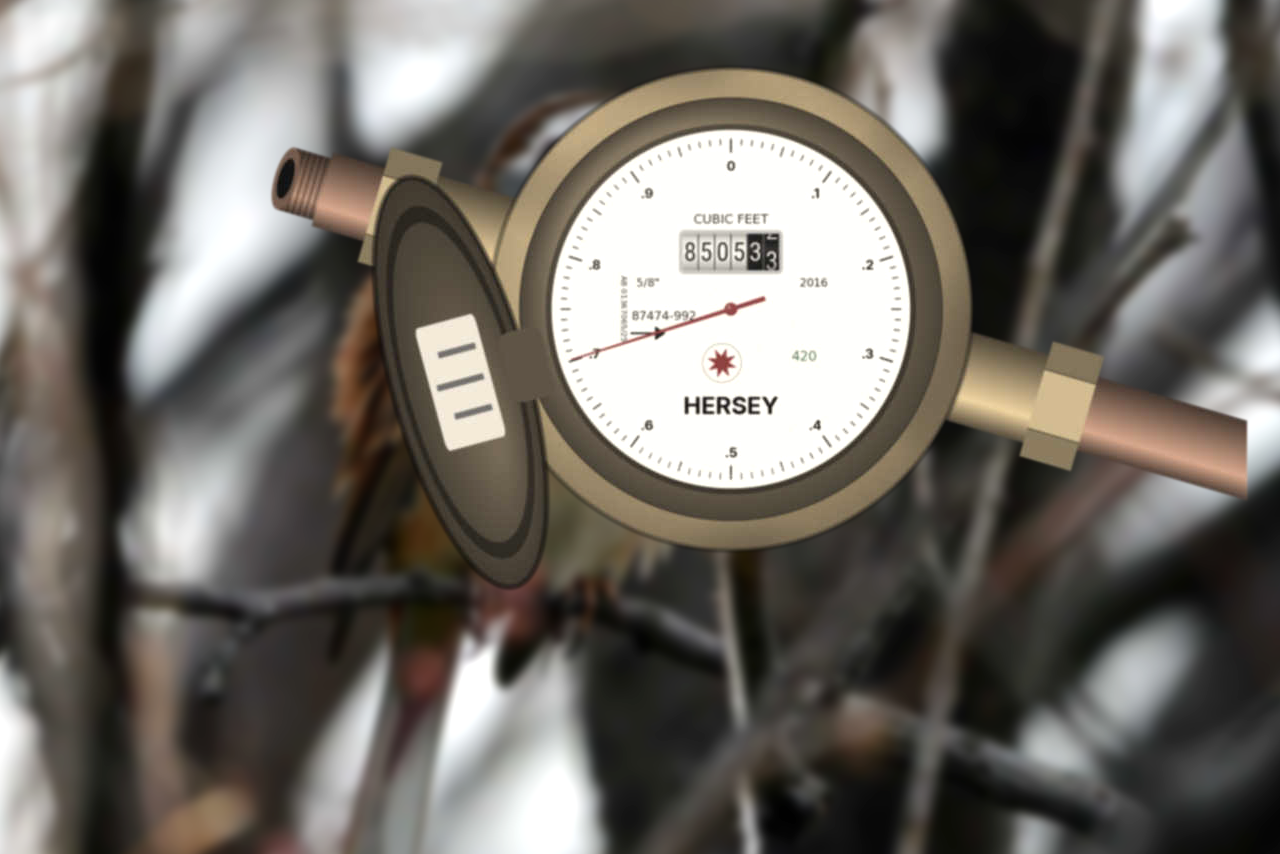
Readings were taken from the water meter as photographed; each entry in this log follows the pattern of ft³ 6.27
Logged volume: ft³ 850532.70
